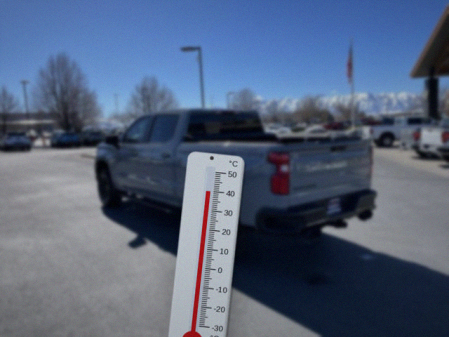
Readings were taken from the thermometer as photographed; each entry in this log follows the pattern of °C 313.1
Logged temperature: °C 40
